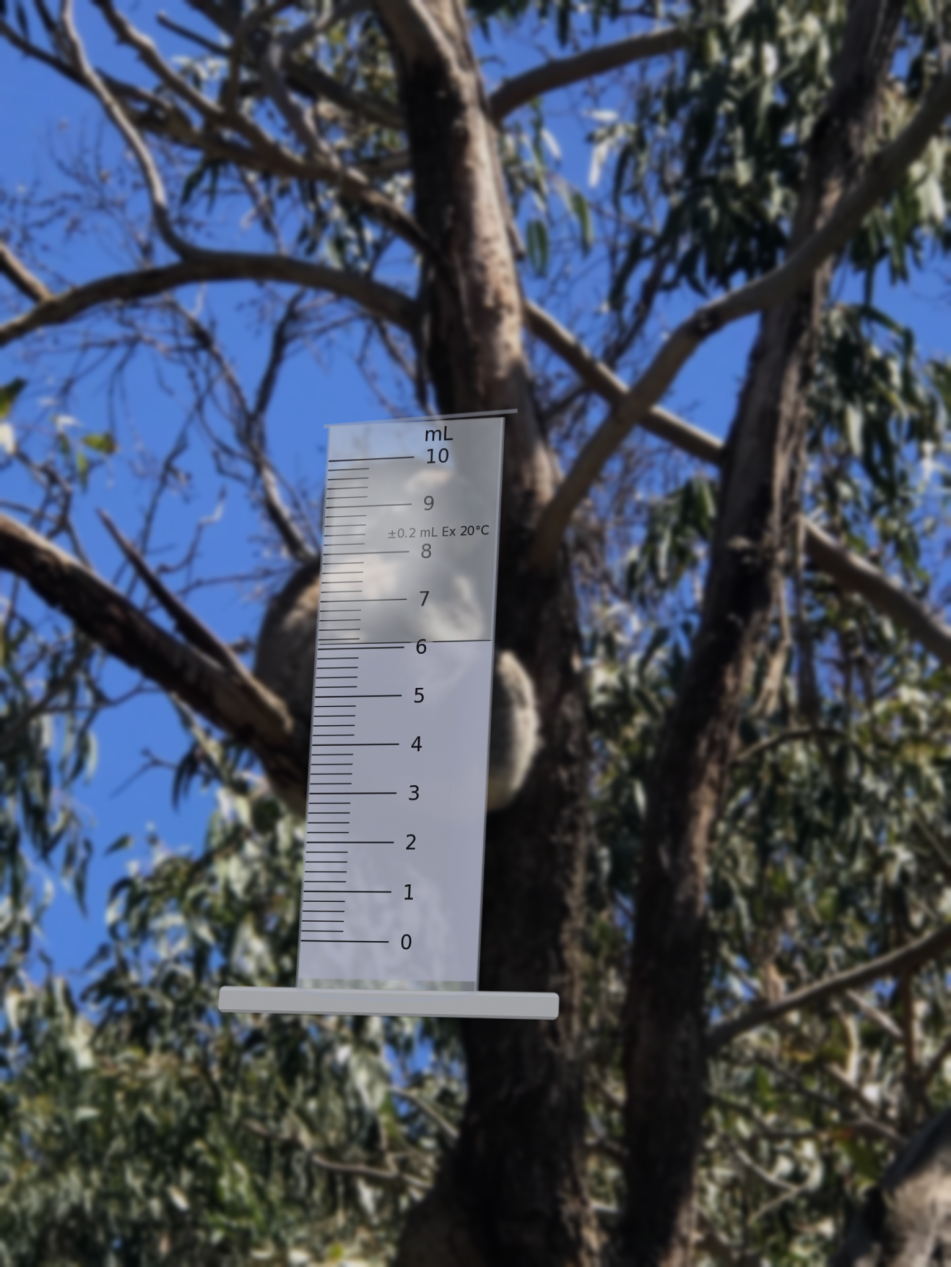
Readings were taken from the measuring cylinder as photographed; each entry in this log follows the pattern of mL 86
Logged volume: mL 6.1
